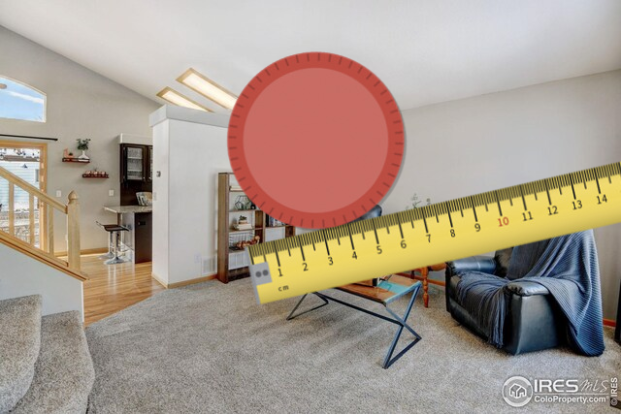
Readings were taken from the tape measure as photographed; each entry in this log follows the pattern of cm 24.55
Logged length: cm 7
